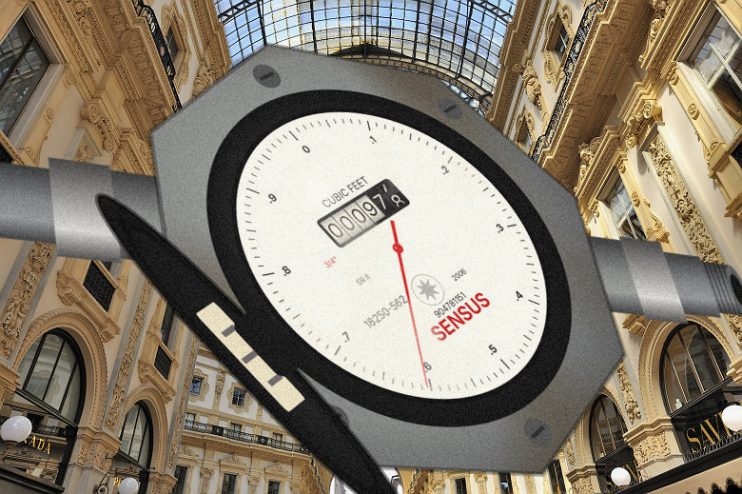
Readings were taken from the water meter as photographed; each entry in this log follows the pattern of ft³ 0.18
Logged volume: ft³ 977.60
